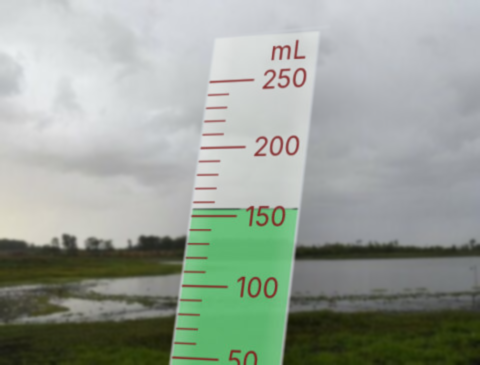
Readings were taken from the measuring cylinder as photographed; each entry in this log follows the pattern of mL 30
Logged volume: mL 155
